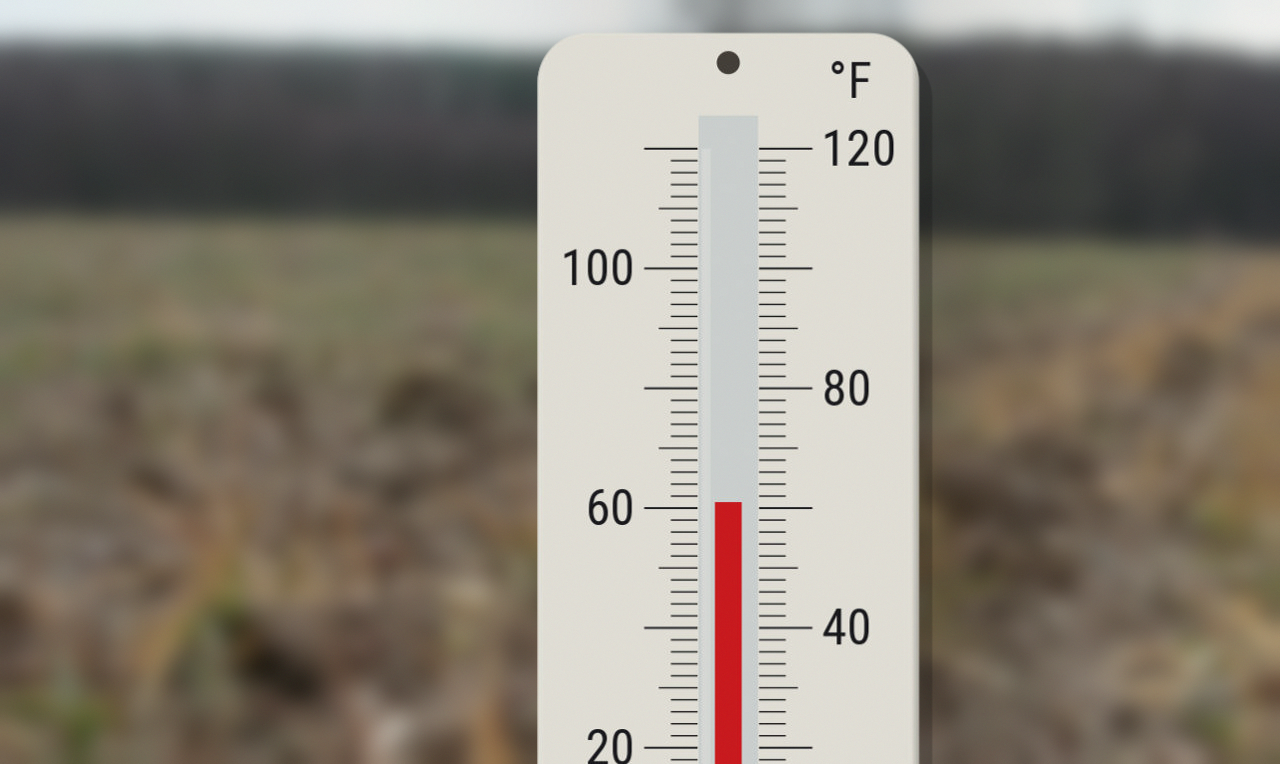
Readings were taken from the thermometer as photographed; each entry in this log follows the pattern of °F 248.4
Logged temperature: °F 61
